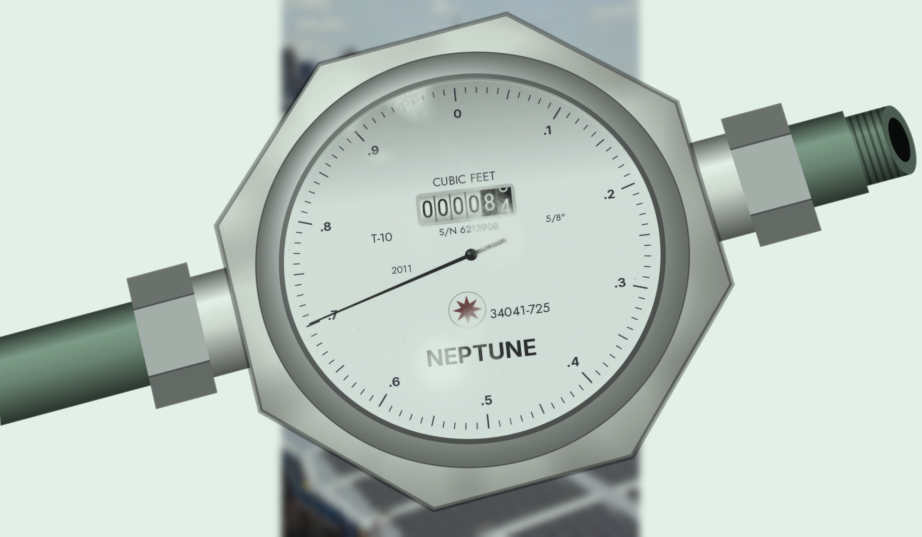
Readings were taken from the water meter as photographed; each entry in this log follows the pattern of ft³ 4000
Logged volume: ft³ 83.70
